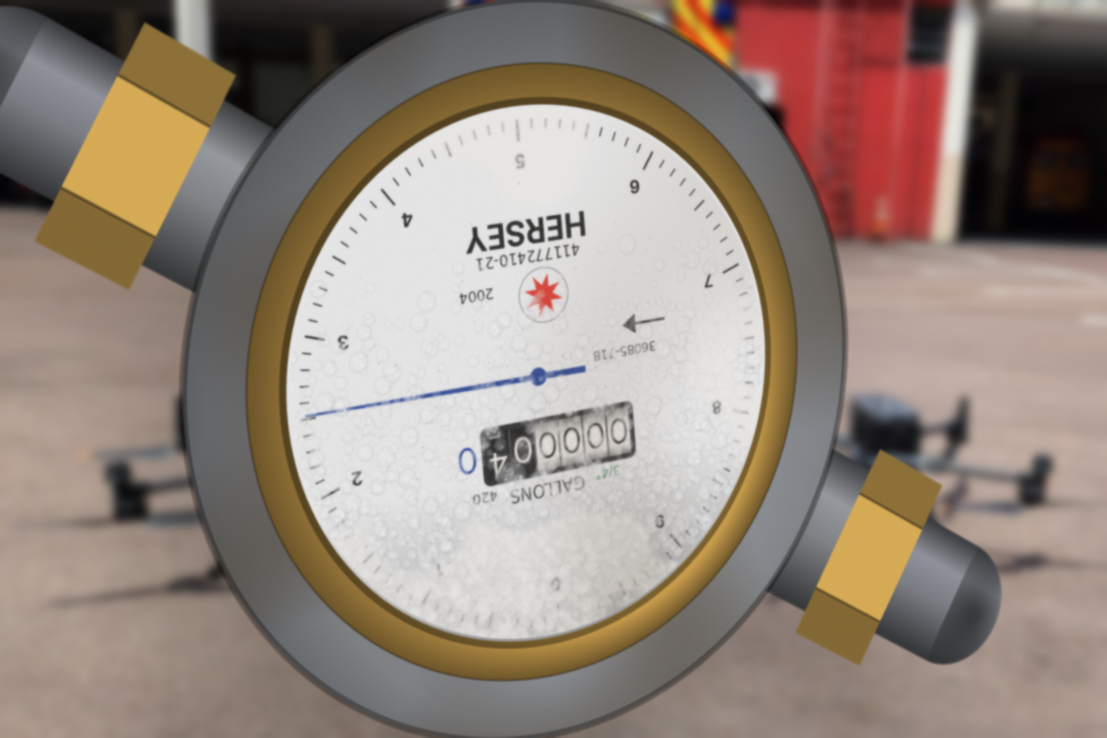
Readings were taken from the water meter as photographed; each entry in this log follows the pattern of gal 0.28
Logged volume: gal 42.5
